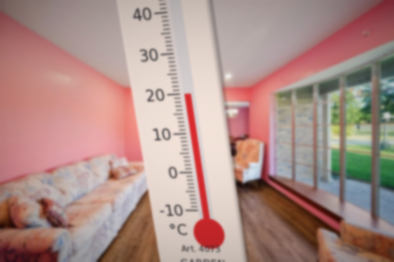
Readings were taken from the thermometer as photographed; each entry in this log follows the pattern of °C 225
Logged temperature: °C 20
